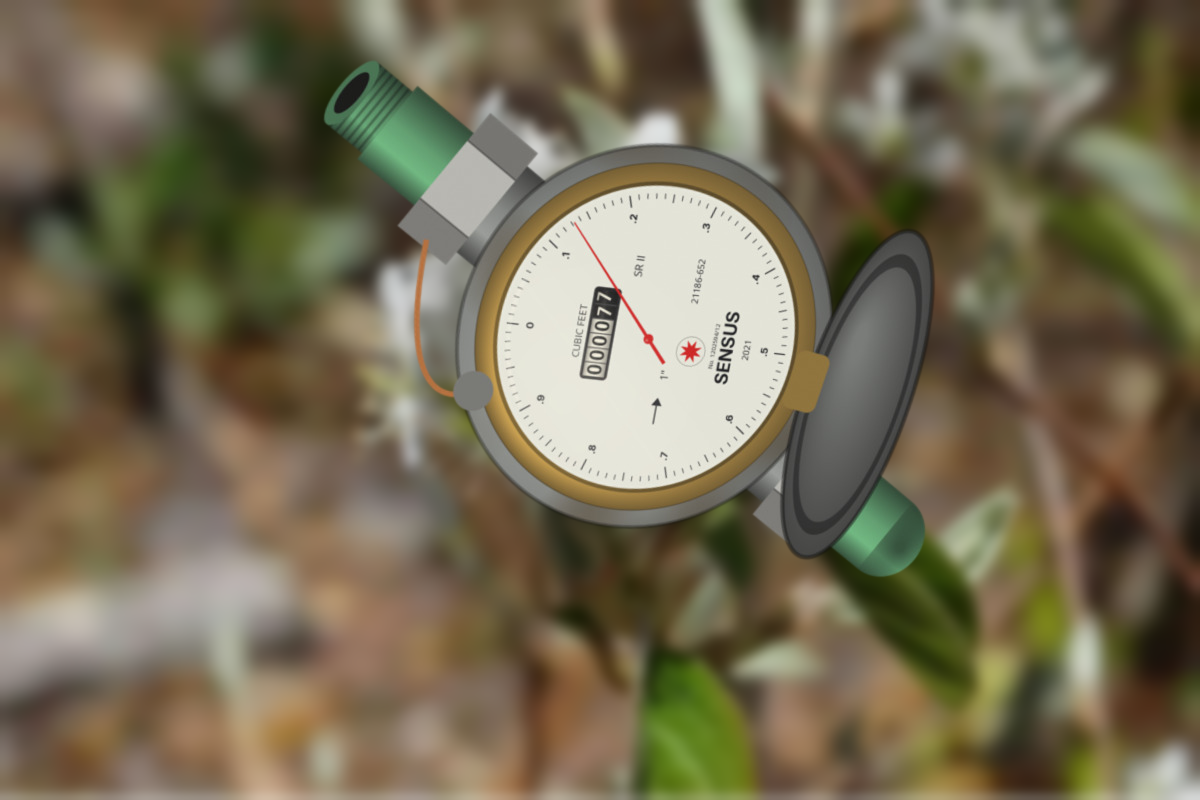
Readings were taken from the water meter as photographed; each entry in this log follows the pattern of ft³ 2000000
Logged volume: ft³ 77.13
